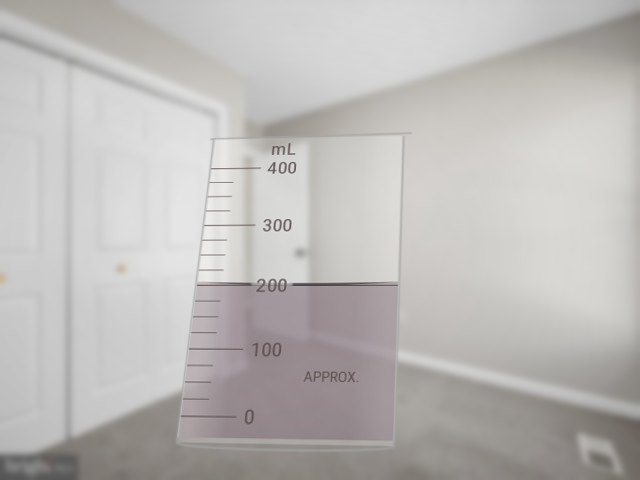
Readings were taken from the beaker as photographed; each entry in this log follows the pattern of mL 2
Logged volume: mL 200
